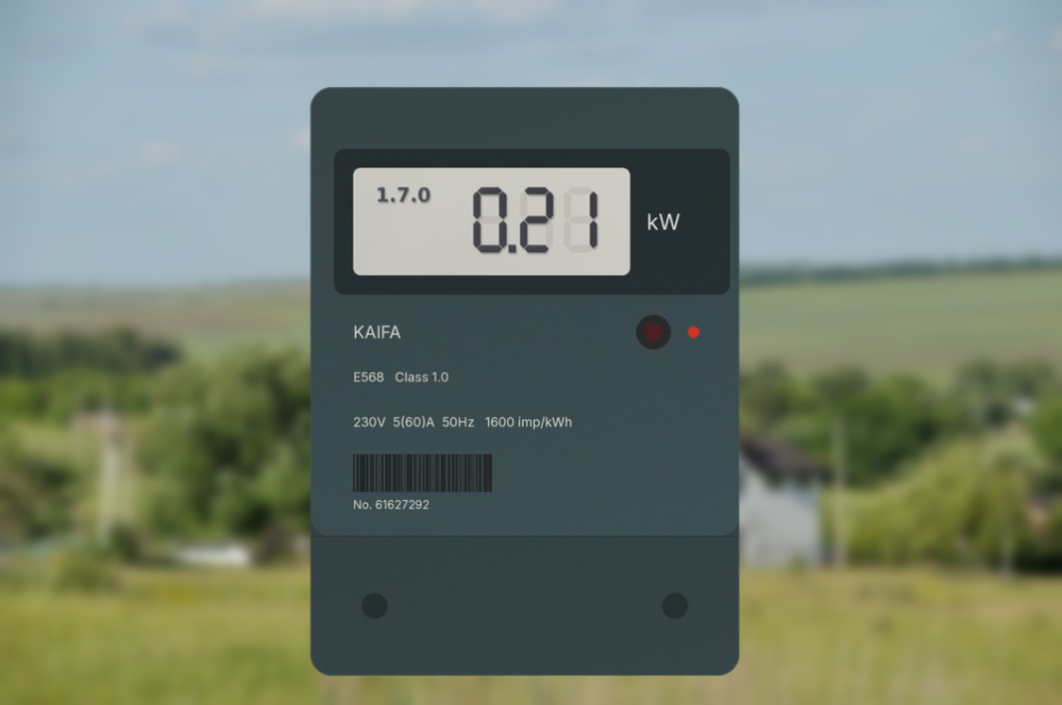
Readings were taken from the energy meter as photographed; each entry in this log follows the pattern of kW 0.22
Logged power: kW 0.21
